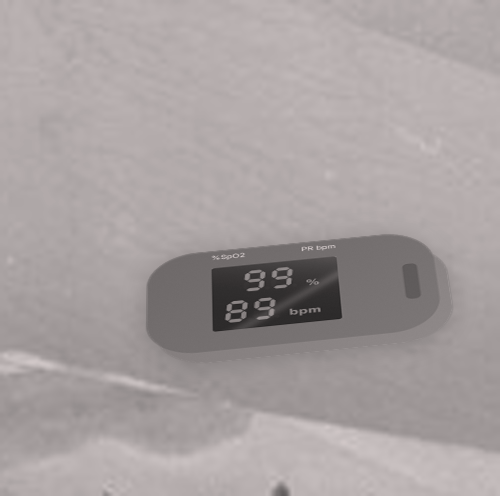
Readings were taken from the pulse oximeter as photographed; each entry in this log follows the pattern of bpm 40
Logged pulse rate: bpm 89
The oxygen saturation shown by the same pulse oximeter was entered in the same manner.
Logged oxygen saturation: % 99
